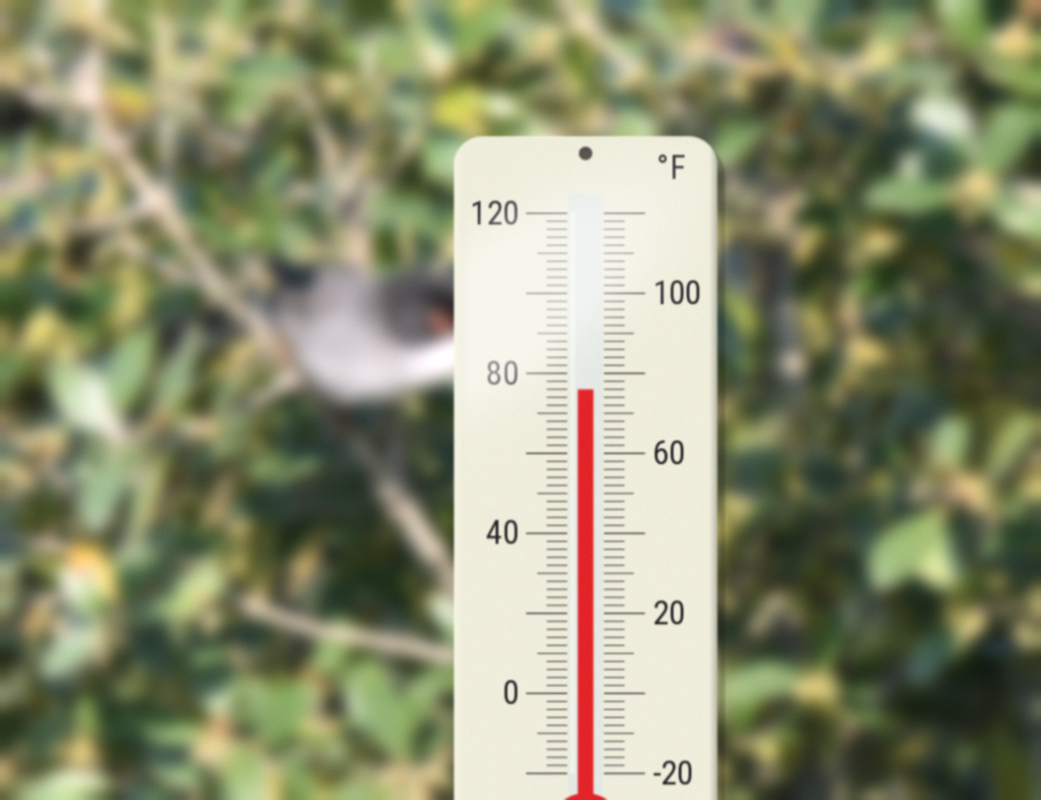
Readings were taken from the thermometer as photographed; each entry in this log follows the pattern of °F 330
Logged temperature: °F 76
